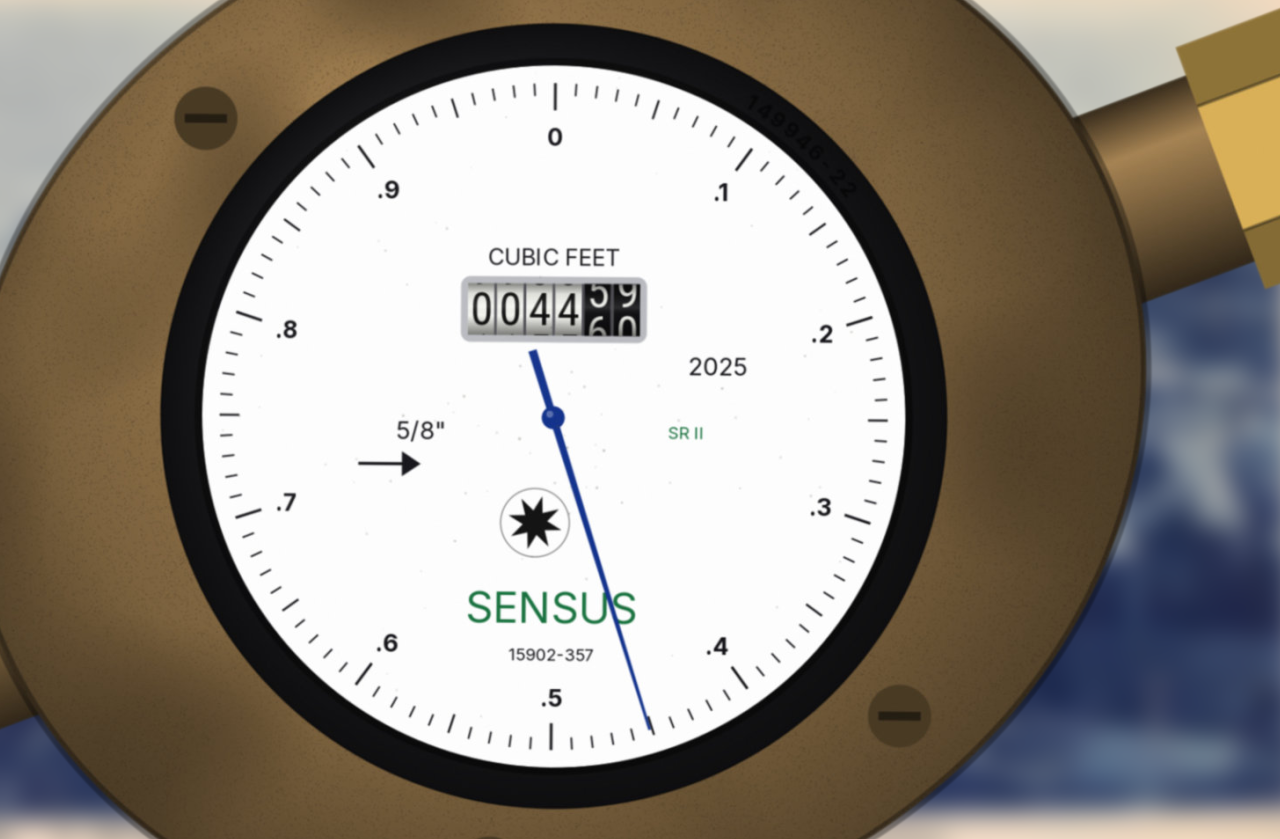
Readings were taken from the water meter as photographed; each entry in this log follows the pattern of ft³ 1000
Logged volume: ft³ 4459.45
